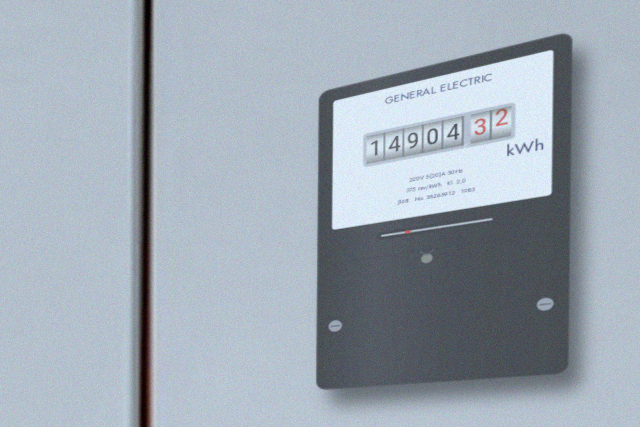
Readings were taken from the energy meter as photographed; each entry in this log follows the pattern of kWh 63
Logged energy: kWh 14904.32
